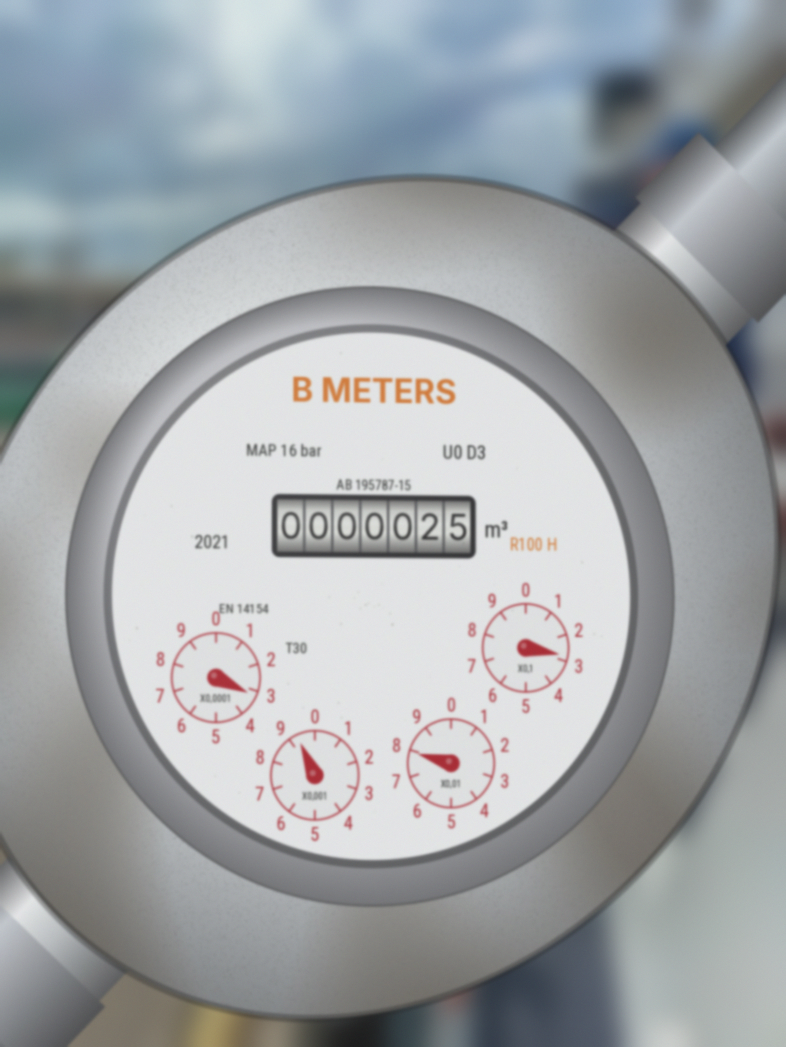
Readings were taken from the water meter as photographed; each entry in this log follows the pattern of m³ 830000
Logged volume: m³ 25.2793
